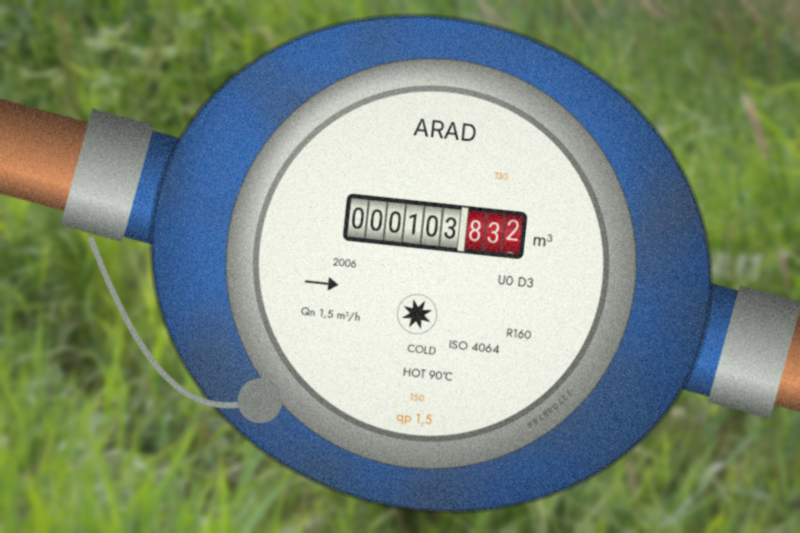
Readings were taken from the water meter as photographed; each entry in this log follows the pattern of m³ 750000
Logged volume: m³ 103.832
